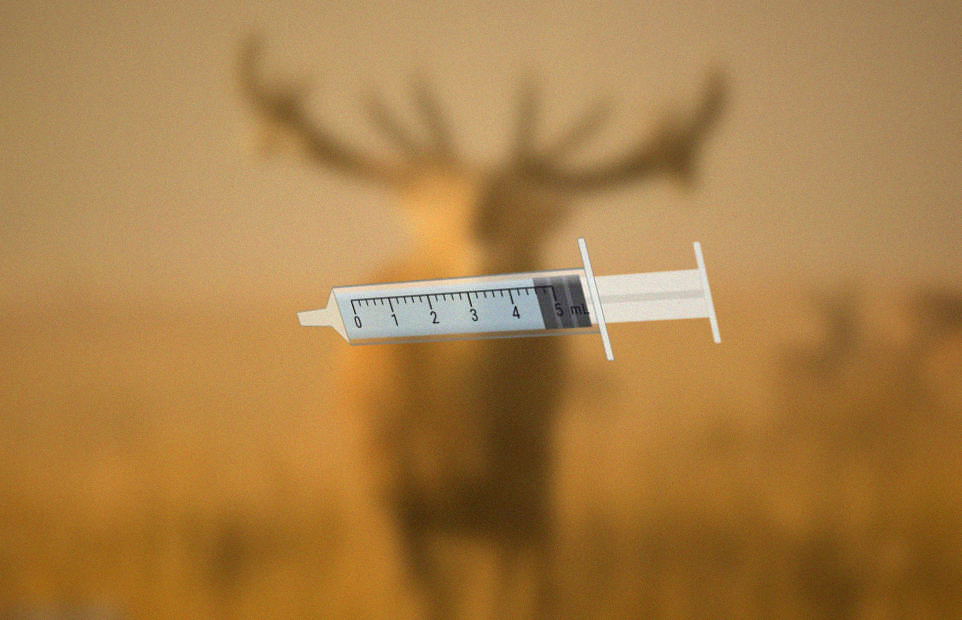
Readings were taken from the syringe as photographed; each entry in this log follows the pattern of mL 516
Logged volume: mL 4.6
